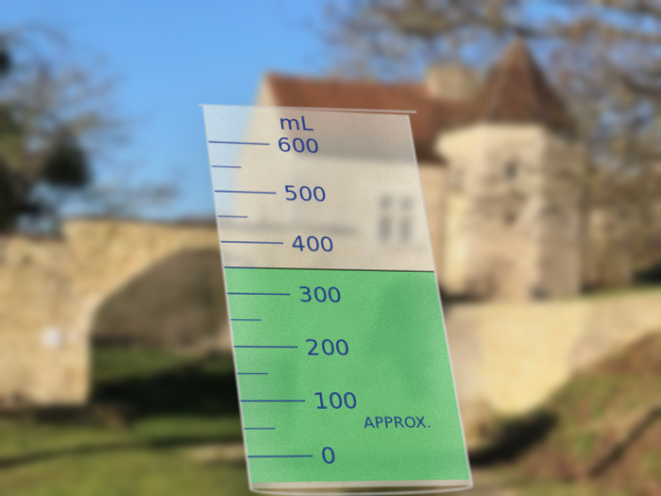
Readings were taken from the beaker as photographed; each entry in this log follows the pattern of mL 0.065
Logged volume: mL 350
